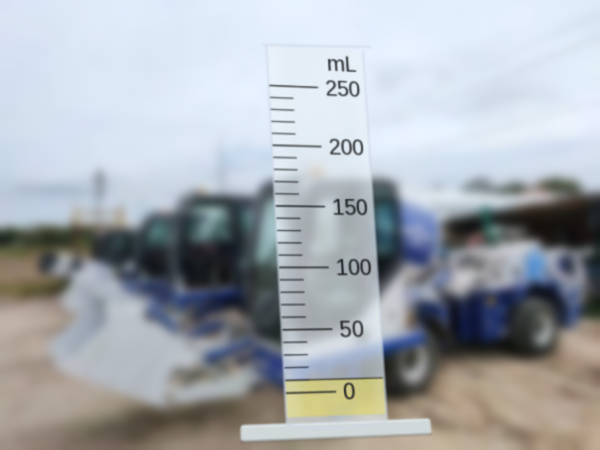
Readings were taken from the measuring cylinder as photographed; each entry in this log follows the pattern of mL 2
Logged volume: mL 10
